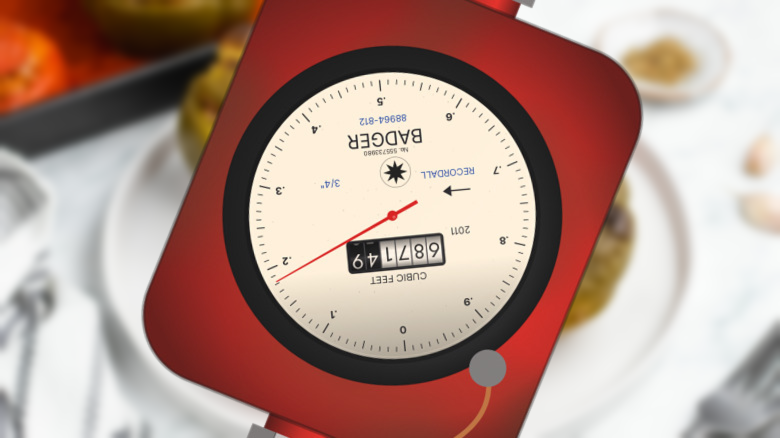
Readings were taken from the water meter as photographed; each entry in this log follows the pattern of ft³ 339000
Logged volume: ft³ 687149.18
